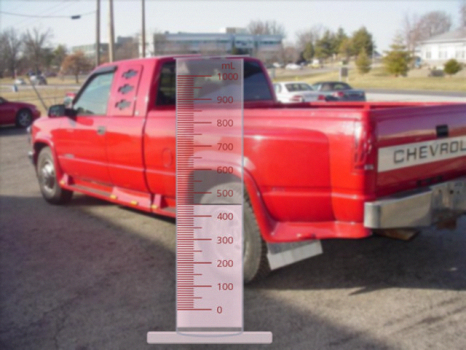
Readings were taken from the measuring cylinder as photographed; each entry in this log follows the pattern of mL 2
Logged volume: mL 450
